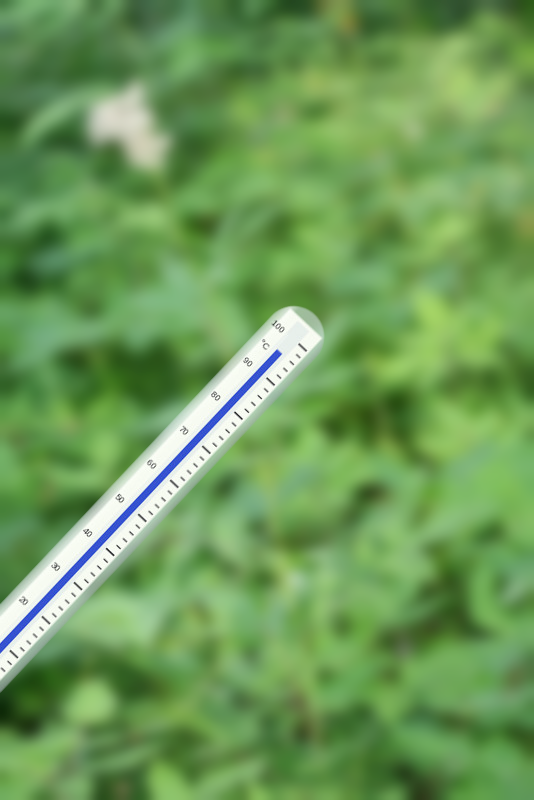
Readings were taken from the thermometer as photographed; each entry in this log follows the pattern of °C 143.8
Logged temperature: °C 96
